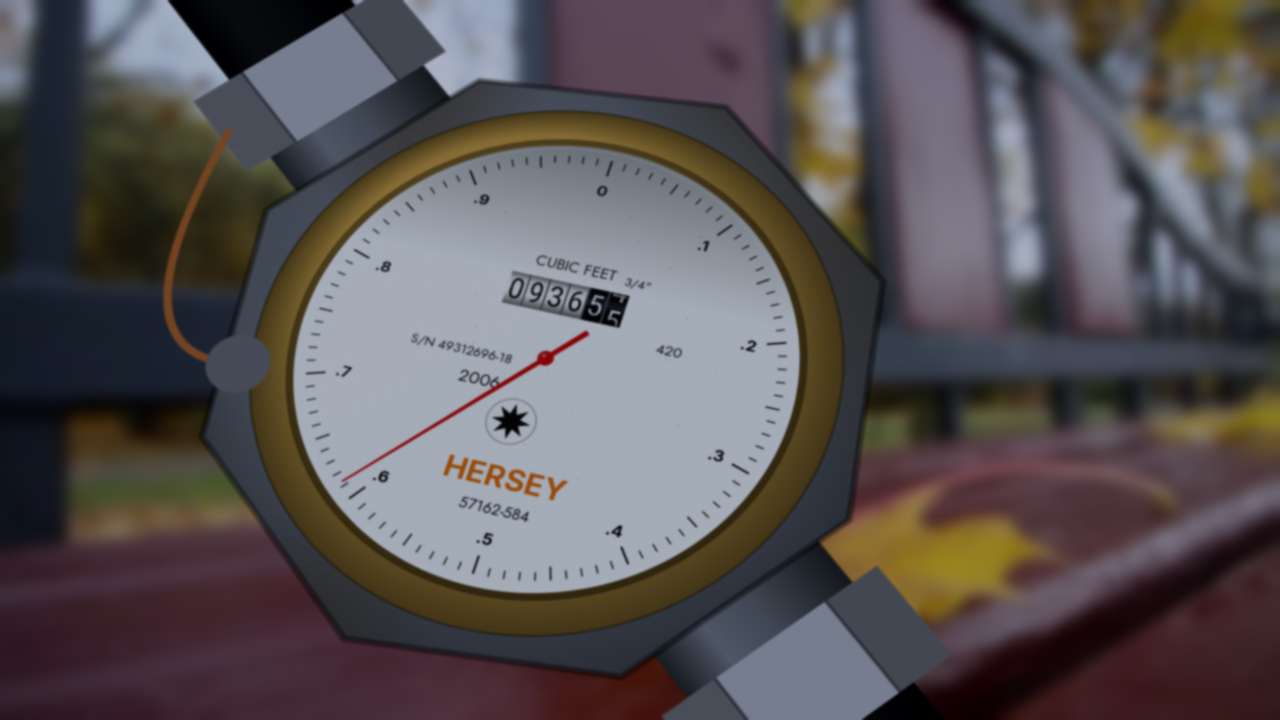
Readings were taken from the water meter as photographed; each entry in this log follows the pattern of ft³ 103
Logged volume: ft³ 93654.61
